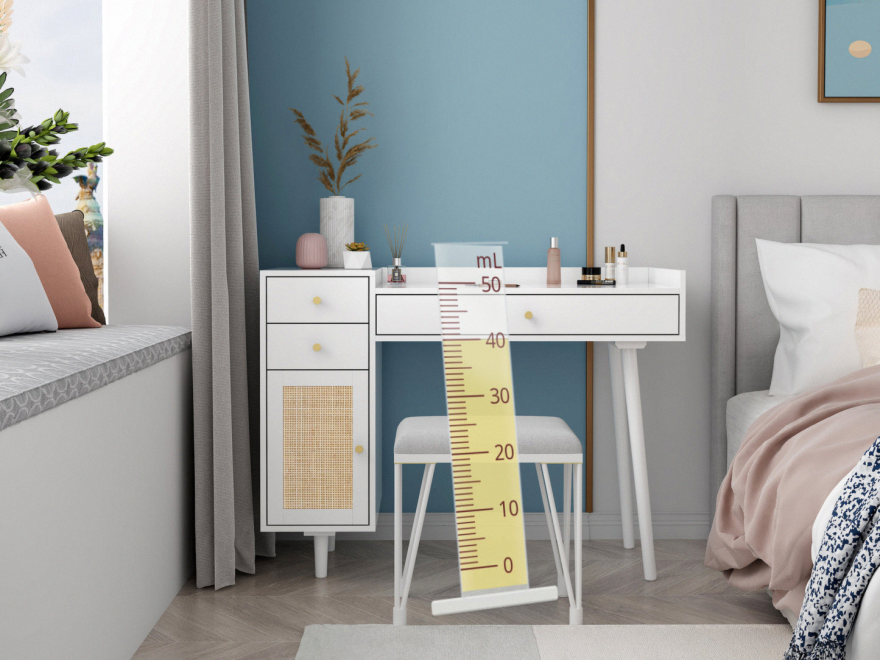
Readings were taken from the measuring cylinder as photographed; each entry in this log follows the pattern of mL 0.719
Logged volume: mL 40
